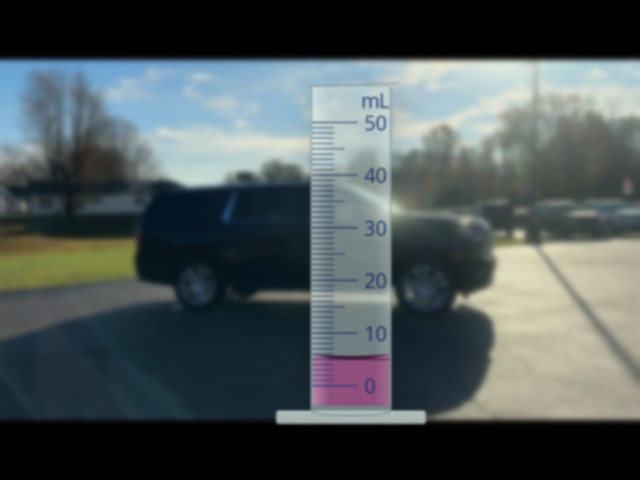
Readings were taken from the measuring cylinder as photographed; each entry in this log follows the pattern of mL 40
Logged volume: mL 5
